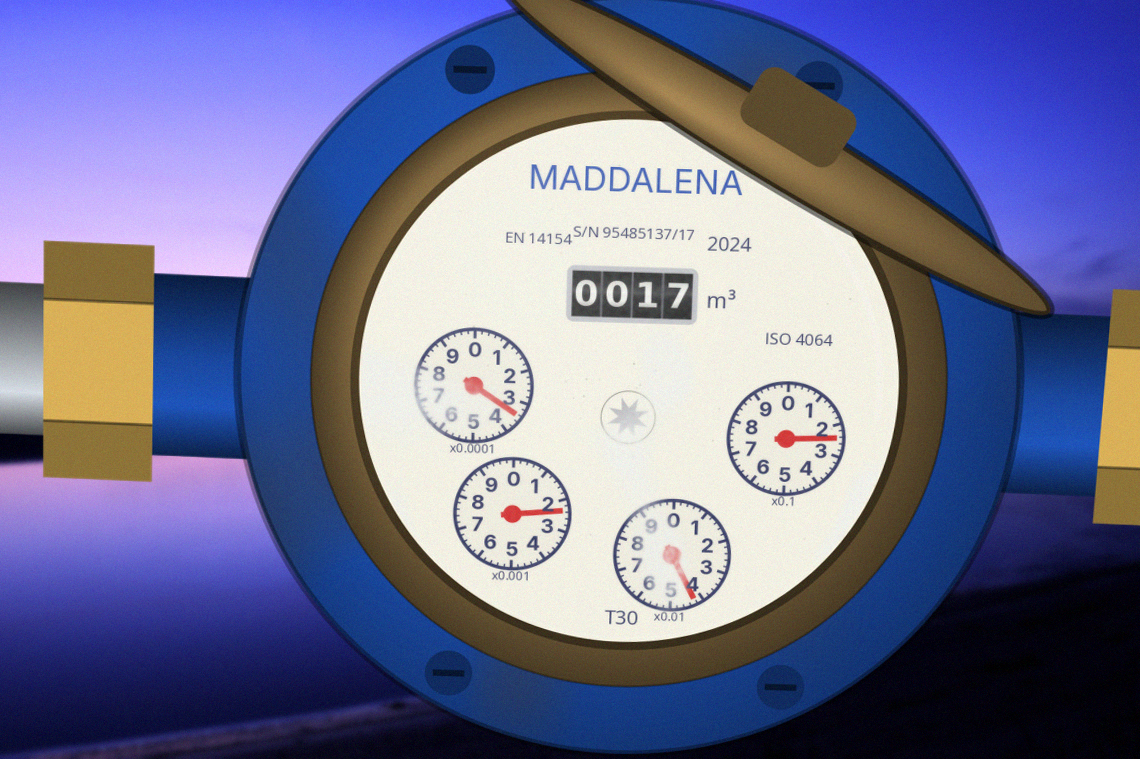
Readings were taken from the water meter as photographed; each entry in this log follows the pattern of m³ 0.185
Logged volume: m³ 17.2423
